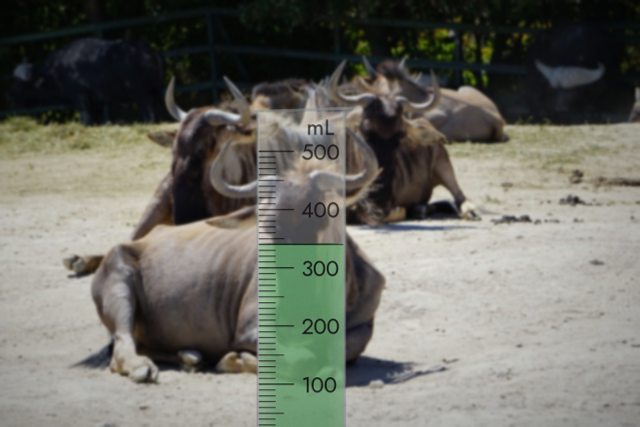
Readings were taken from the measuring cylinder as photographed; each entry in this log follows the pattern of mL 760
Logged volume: mL 340
